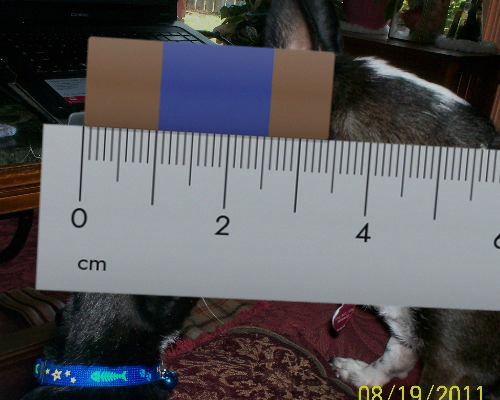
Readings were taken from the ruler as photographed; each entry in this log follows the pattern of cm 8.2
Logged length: cm 3.4
